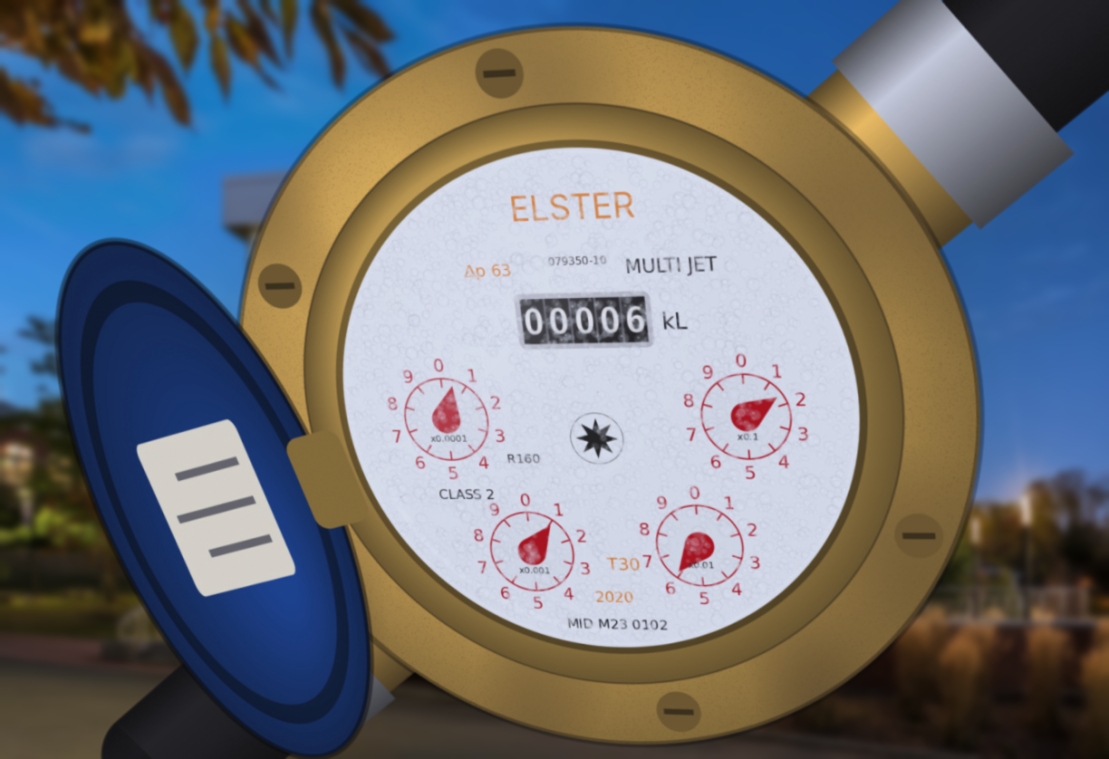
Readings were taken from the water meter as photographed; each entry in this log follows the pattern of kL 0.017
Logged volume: kL 6.1610
